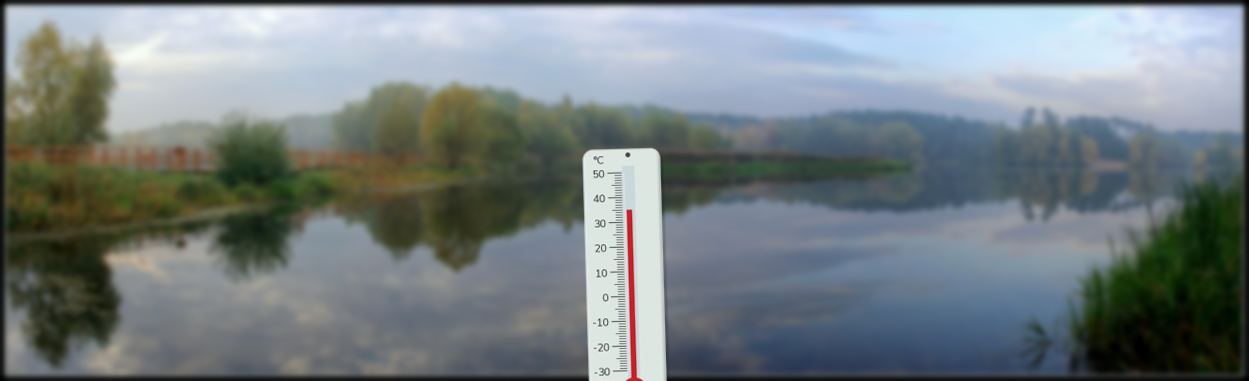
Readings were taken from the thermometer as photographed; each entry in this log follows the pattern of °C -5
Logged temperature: °C 35
